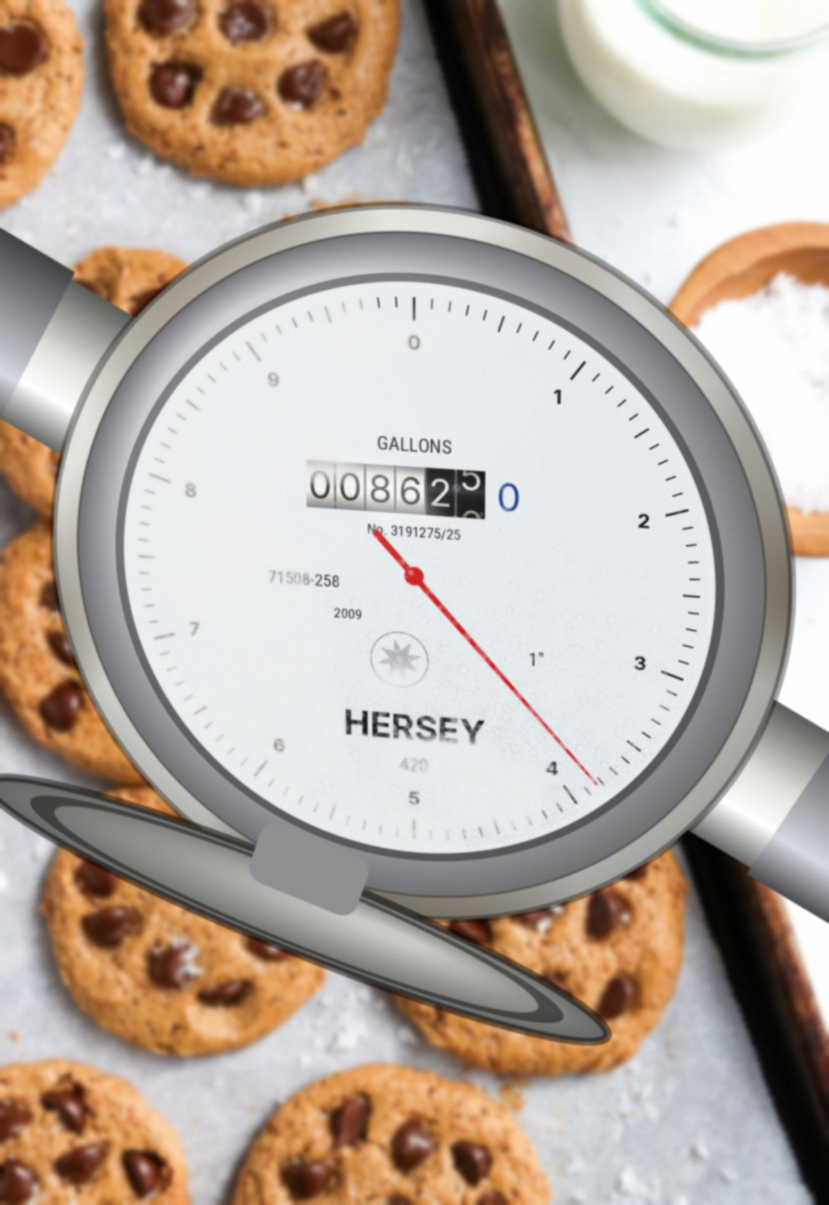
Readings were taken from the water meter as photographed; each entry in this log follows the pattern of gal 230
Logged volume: gal 86253.8
